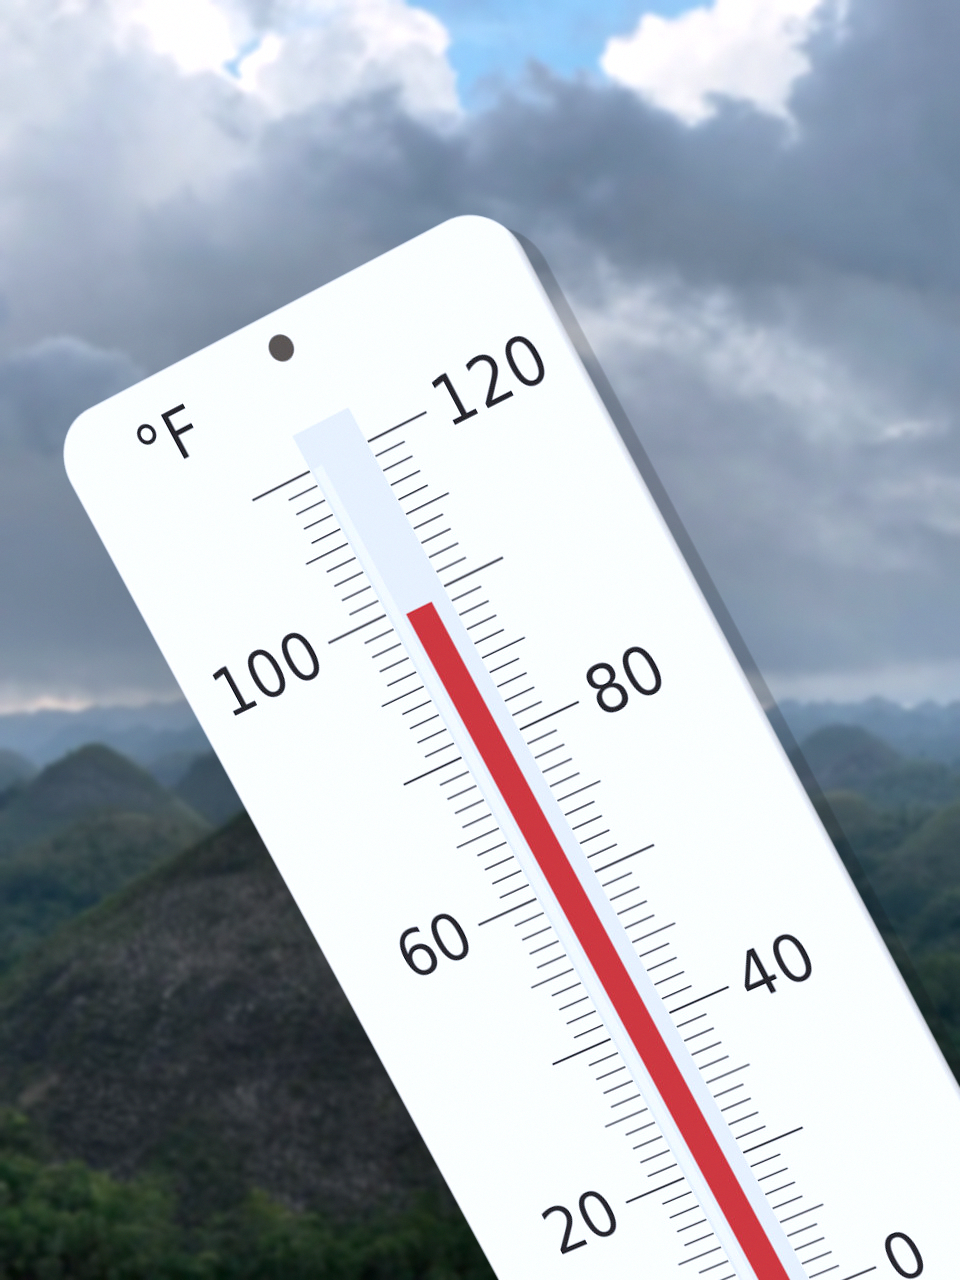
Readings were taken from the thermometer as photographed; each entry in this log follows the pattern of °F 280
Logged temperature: °F 99
